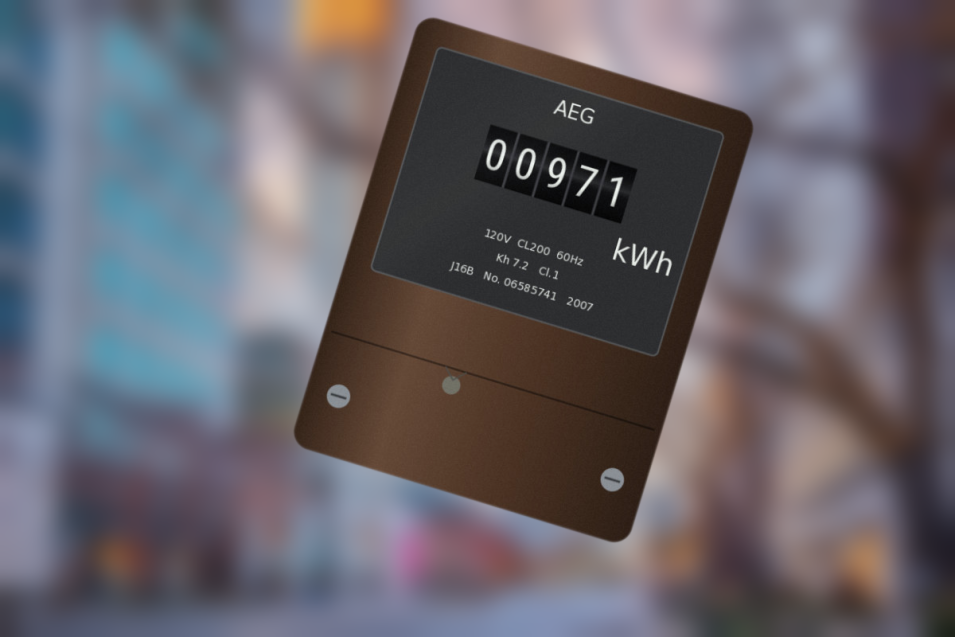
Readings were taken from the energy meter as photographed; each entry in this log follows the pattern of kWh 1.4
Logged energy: kWh 971
